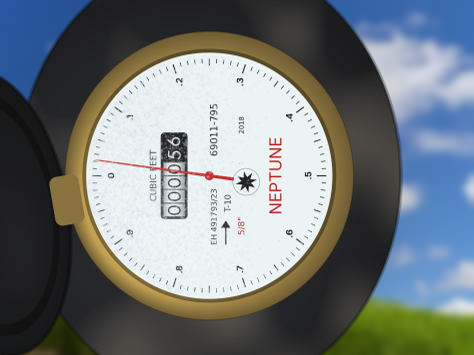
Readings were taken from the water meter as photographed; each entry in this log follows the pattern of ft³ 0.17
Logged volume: ft³ 56.02
